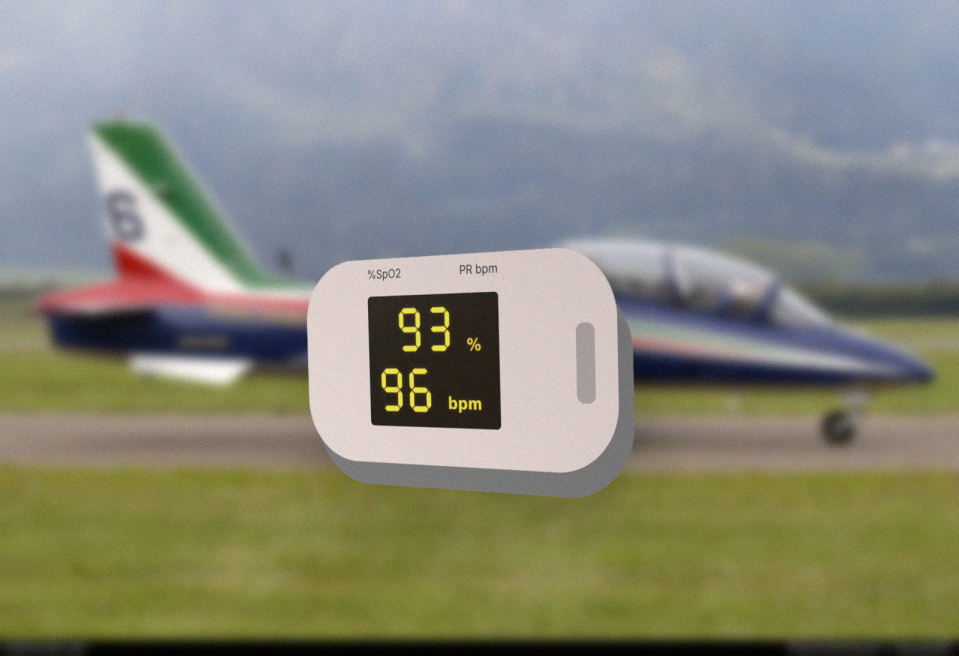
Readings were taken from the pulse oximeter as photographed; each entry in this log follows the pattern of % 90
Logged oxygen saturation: % 93
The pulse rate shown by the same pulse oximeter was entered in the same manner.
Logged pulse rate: bpm 96
